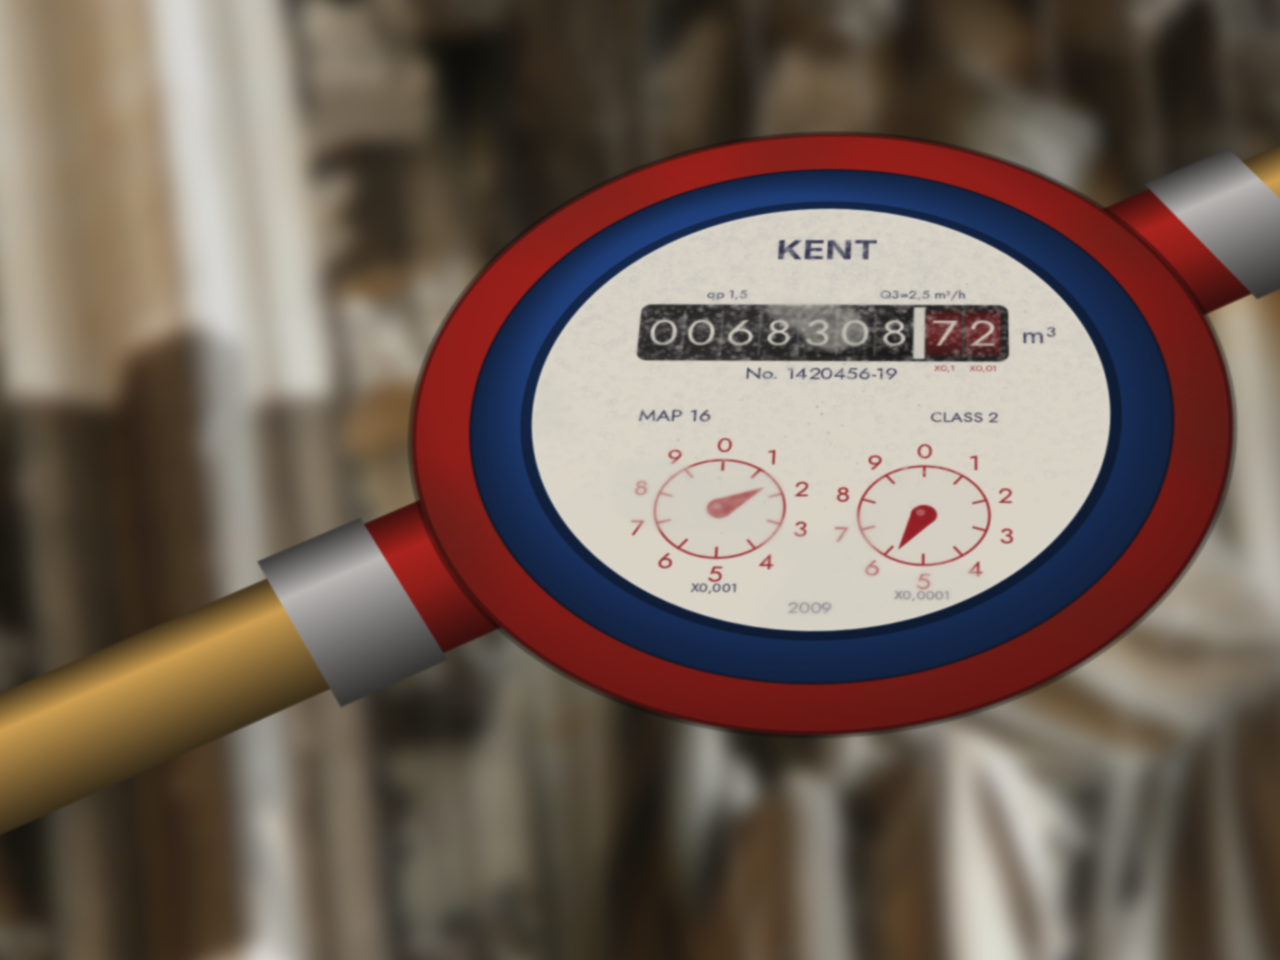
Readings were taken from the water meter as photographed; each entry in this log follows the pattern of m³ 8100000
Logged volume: m³ 68308.7215
